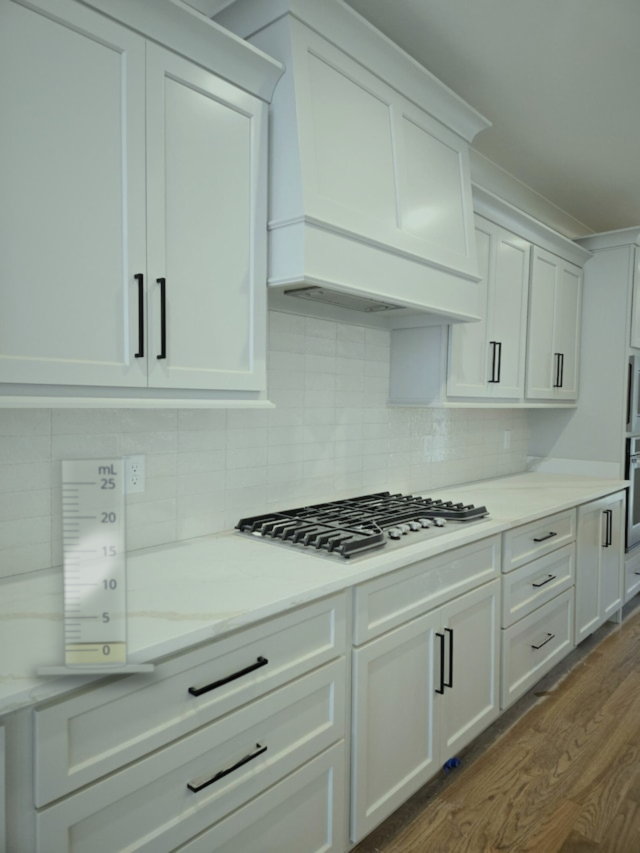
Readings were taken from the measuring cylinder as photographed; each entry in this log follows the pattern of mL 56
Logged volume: mL 1
